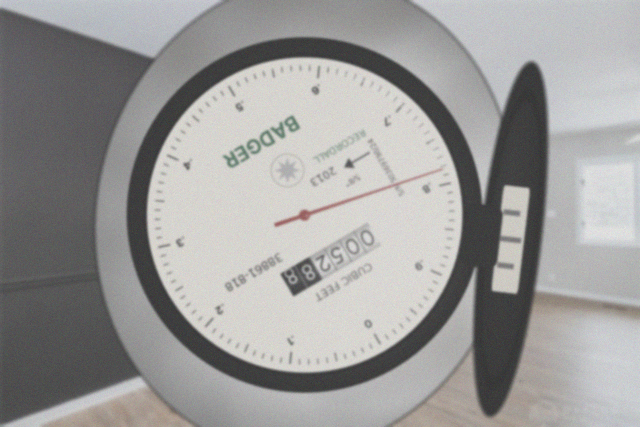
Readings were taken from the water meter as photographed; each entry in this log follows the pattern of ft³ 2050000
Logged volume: ft³ 5287.78
